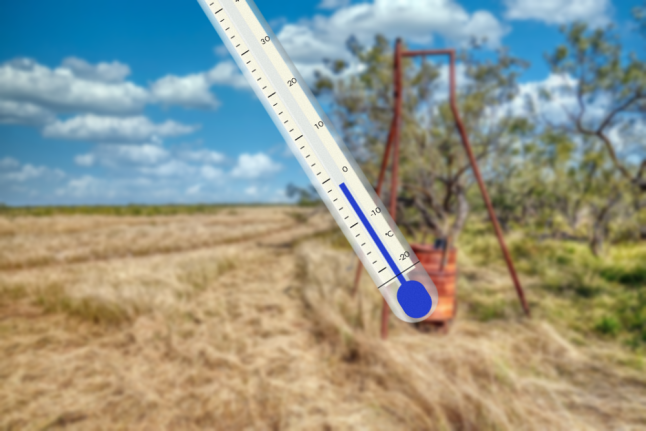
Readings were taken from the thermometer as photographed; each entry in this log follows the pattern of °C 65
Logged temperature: °C -2
